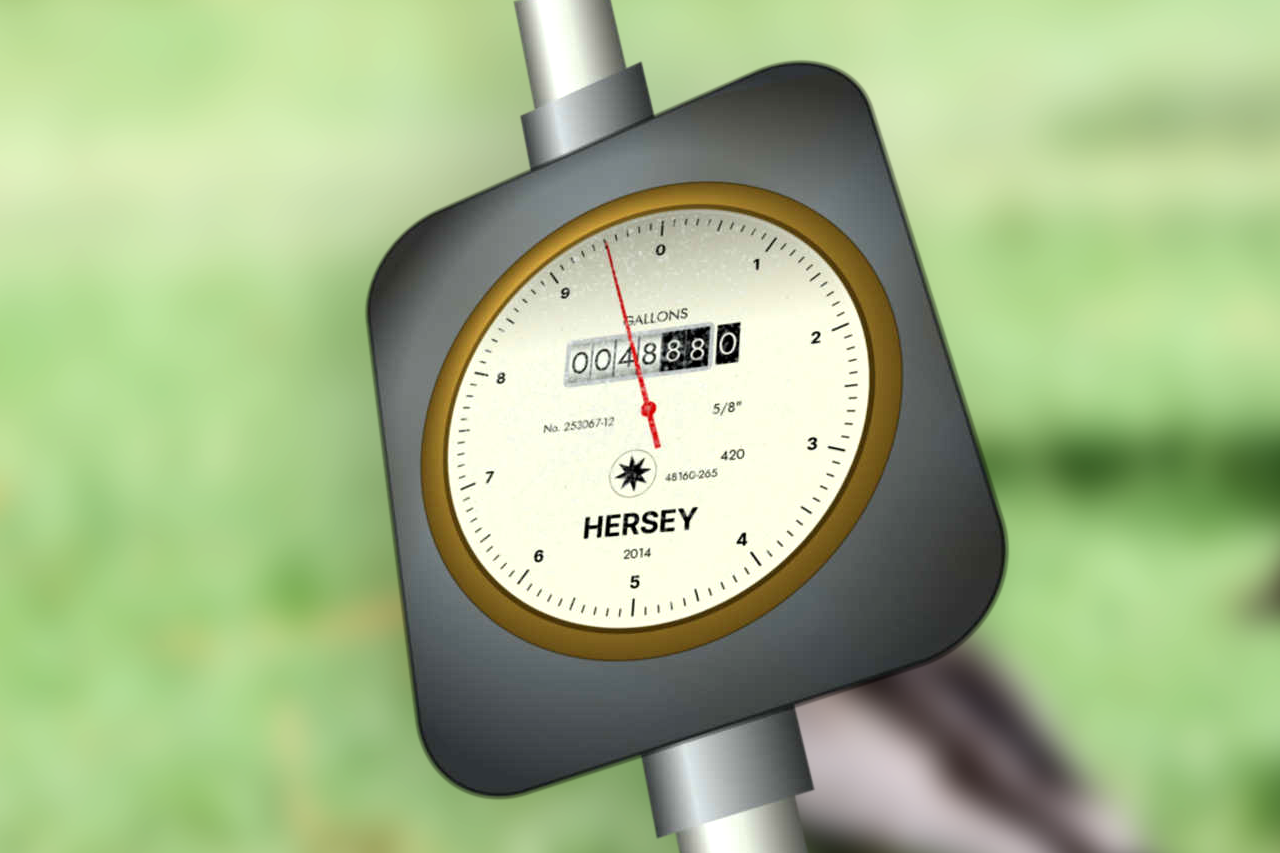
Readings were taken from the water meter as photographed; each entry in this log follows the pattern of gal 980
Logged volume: gal 48879.5
